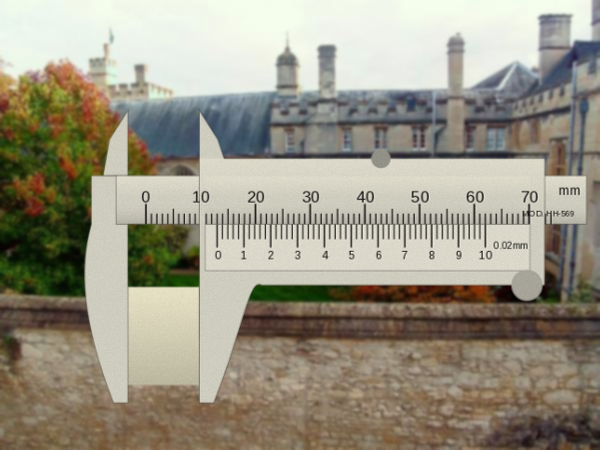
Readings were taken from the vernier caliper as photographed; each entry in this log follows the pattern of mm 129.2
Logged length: mm 13.0
